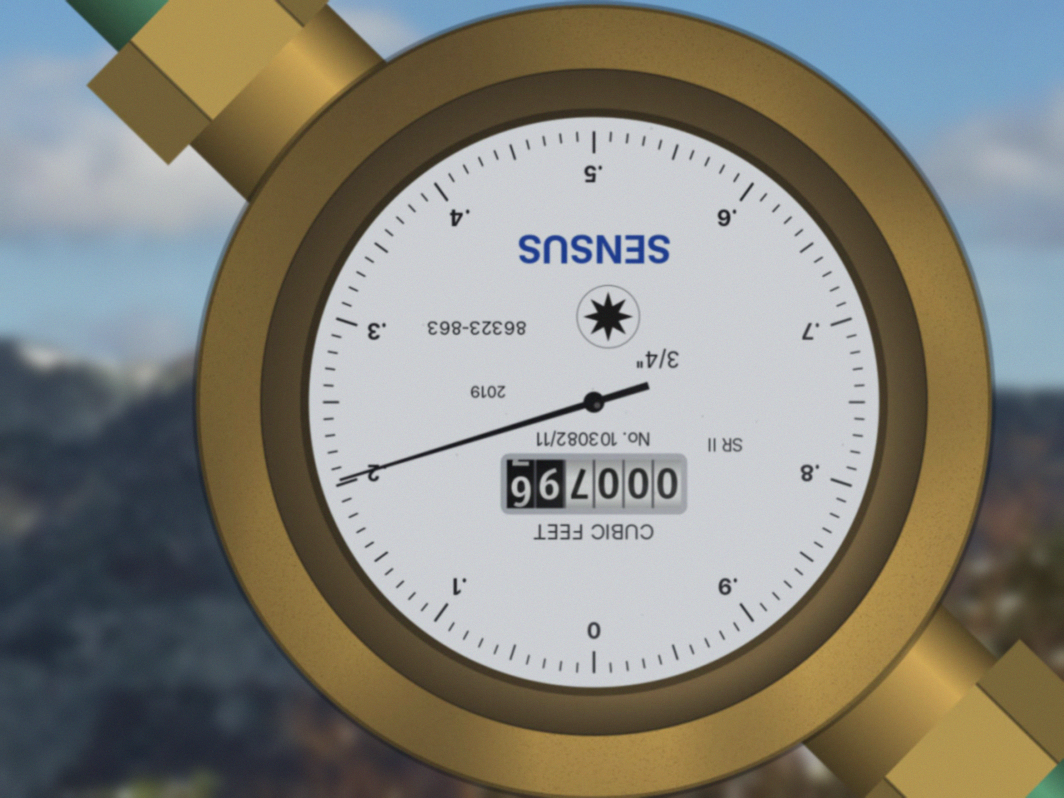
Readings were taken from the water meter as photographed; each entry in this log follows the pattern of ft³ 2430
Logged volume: ft³ 796.20
